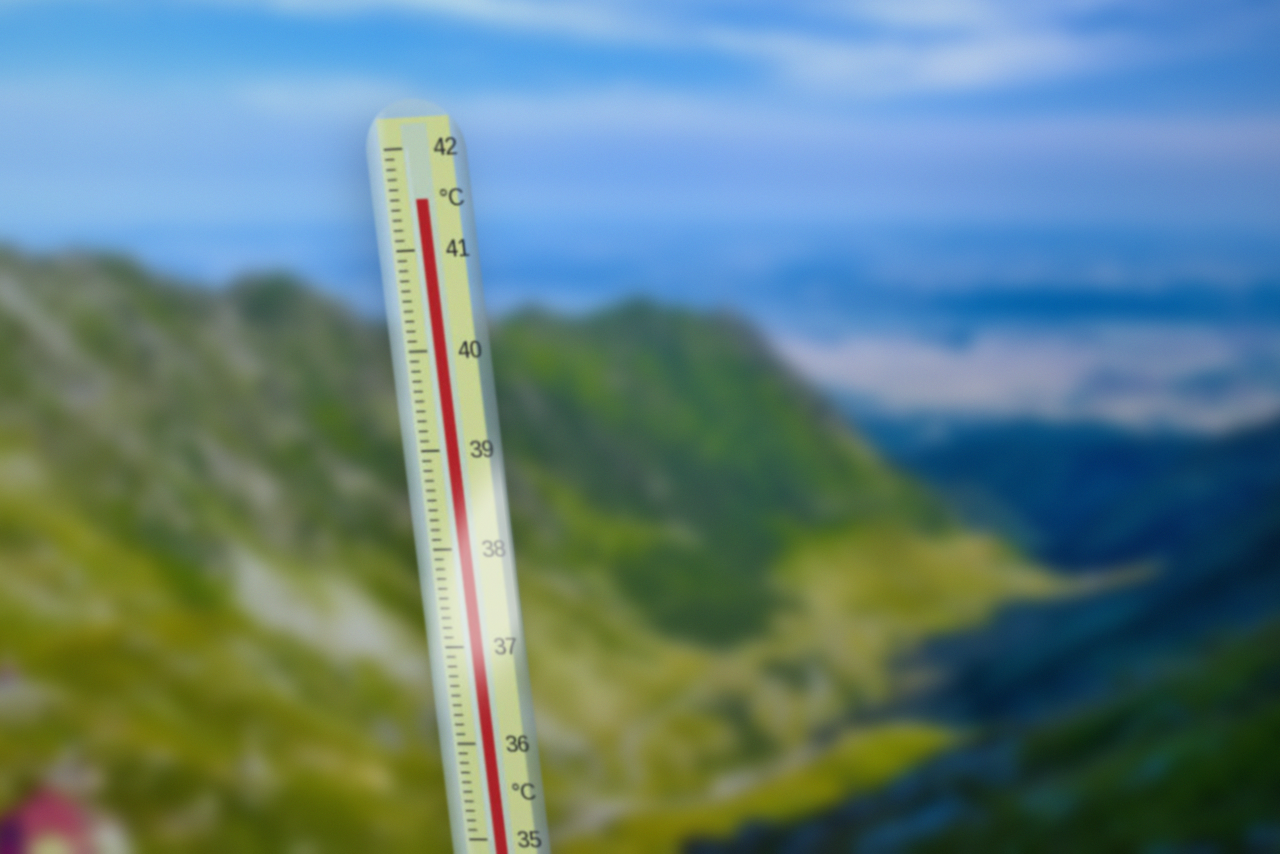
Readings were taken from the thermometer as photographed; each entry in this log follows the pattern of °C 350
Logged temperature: °C 41.5
